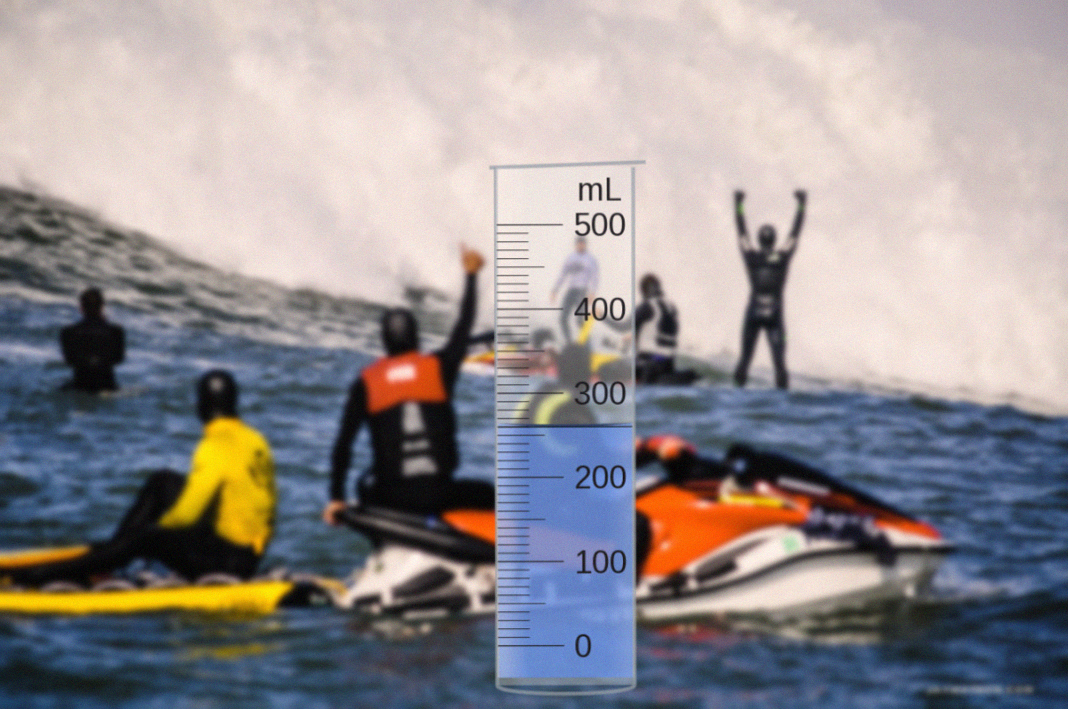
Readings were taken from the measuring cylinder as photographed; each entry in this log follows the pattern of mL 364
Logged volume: mL 260
